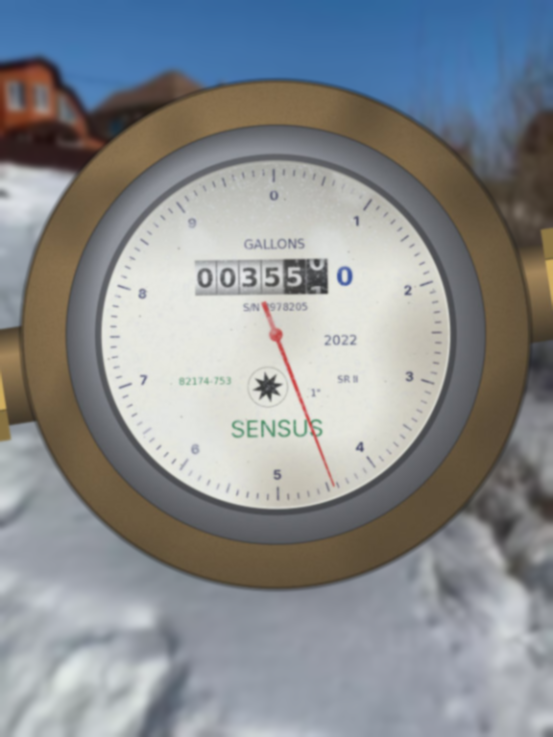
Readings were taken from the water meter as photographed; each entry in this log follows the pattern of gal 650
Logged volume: gal 35504.4
